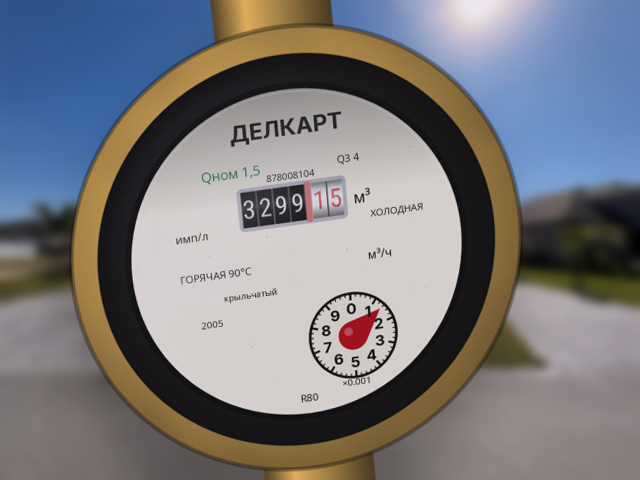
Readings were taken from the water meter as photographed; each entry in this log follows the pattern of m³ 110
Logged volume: m³ 3299.151
